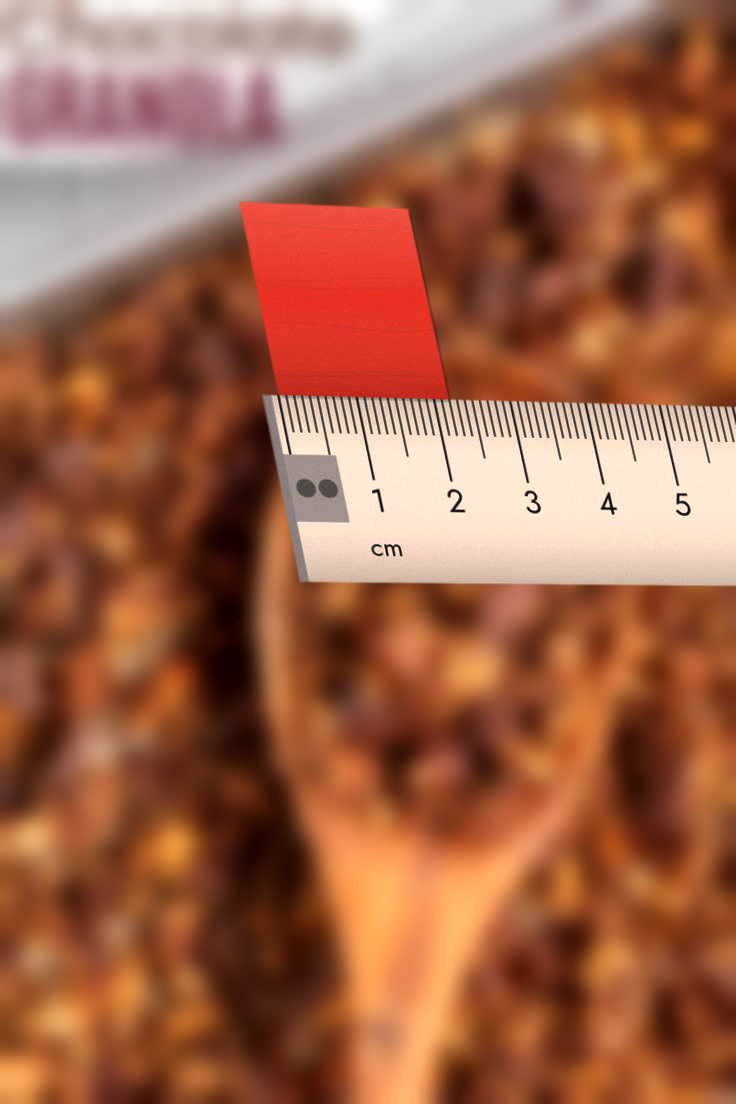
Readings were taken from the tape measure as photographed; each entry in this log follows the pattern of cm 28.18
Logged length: cm 2.2
